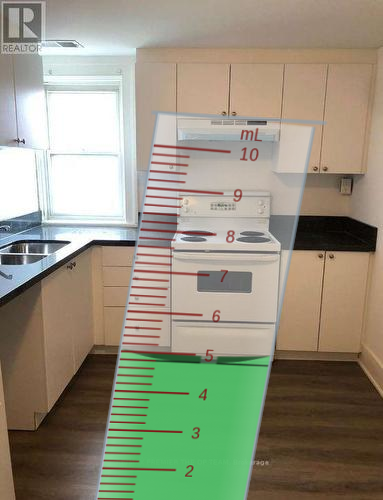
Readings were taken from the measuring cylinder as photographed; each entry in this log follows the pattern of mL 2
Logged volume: mL 4.8
